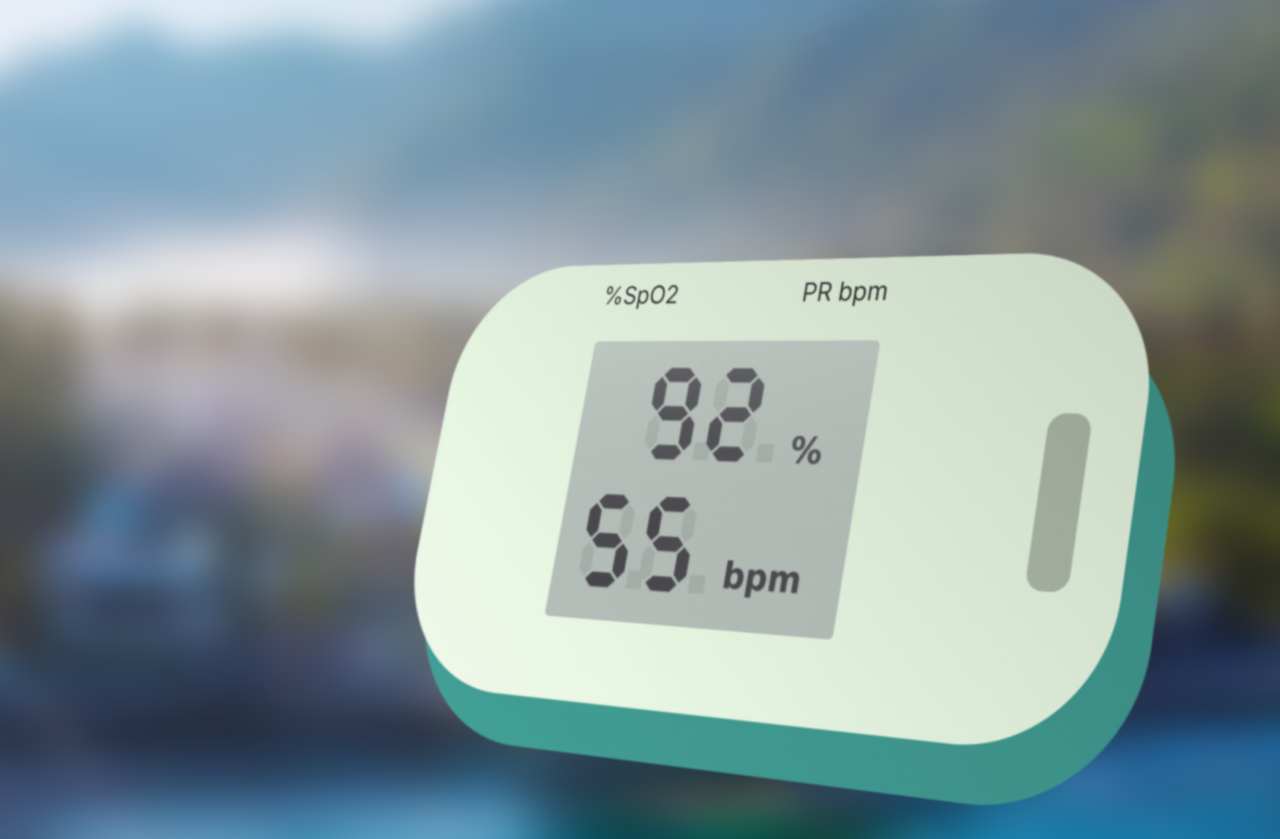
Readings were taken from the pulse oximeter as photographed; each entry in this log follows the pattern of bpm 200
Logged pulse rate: bpm 55
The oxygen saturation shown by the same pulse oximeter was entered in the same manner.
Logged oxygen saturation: % 92
